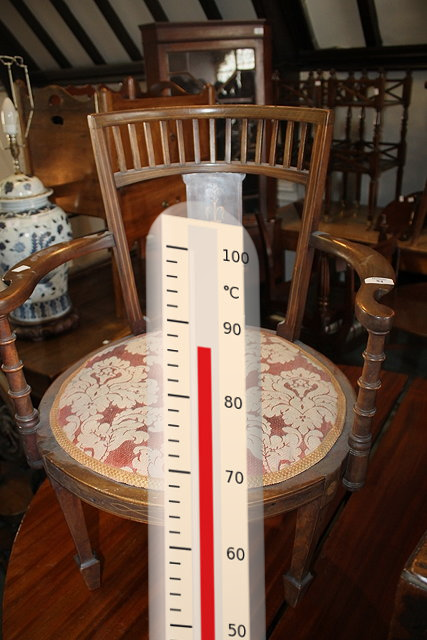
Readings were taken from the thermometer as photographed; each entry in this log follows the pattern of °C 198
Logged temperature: °C 87
